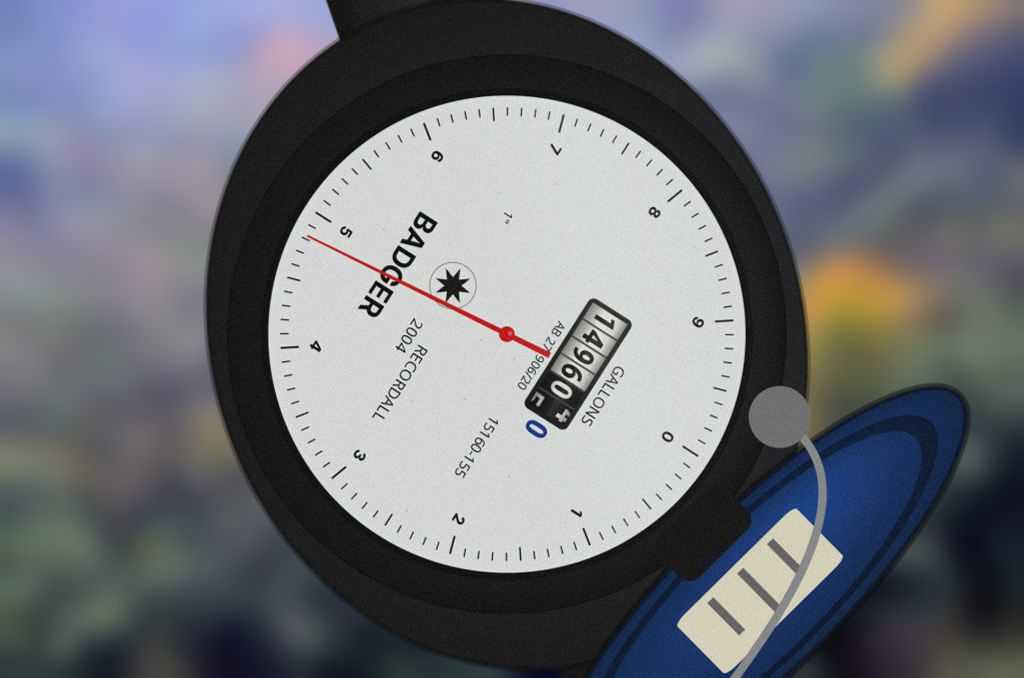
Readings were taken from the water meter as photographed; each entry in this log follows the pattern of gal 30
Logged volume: gal 1496044.8
